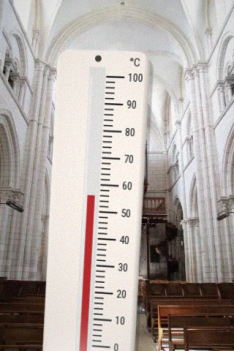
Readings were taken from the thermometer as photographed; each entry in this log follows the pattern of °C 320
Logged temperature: °C 56
